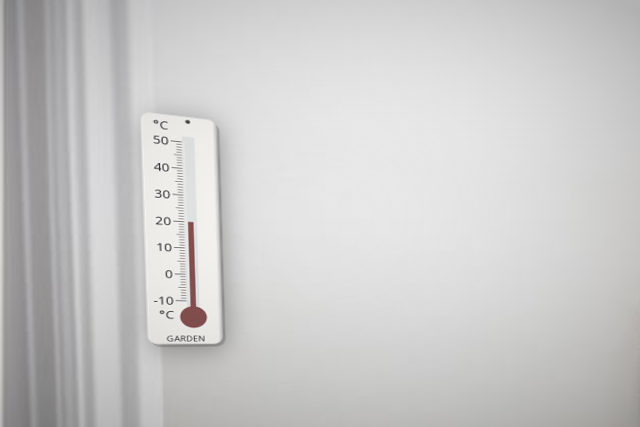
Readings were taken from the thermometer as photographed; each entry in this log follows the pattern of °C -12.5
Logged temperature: °C 20
